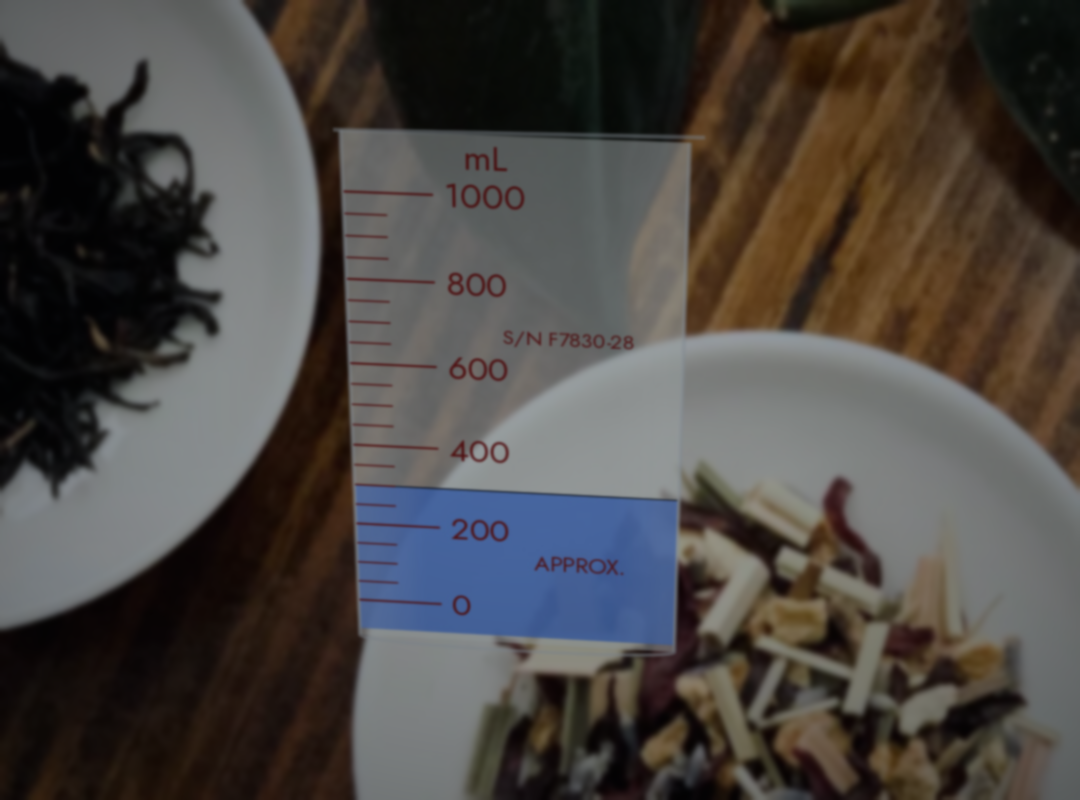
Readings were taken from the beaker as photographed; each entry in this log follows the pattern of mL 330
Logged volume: mL 300
